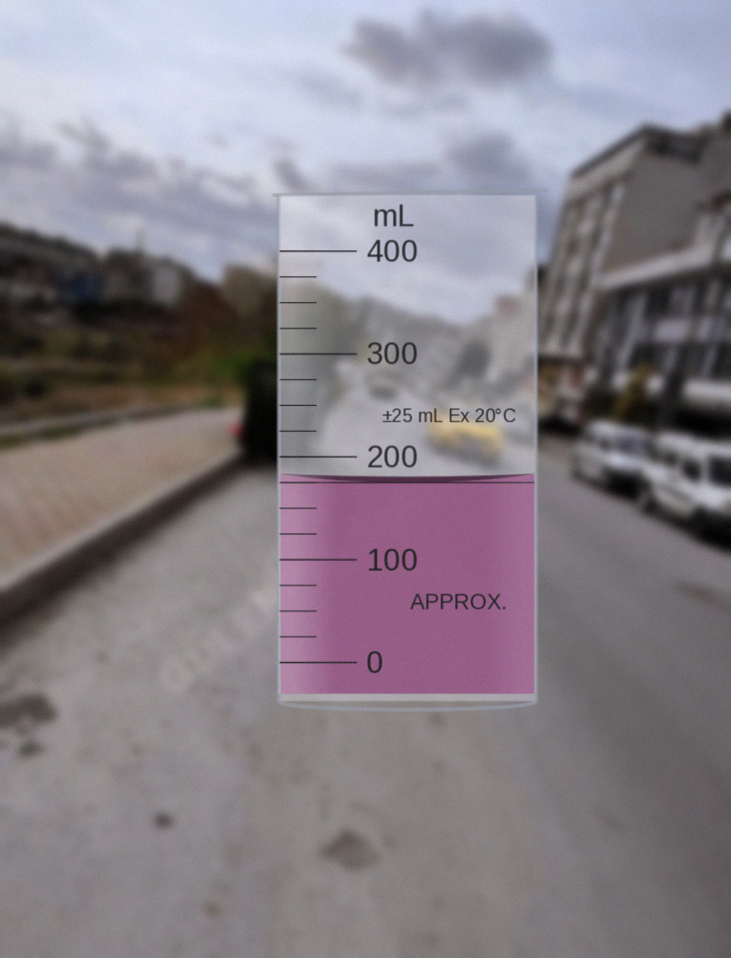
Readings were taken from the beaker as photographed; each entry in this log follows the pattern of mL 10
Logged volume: mL 175
